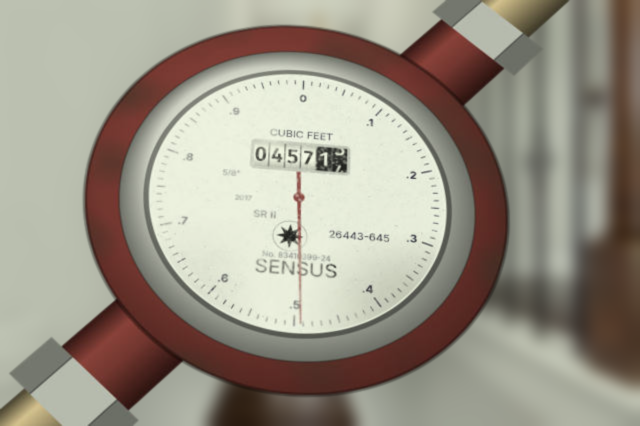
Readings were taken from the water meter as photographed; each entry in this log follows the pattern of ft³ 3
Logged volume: ft³ 45713.49
